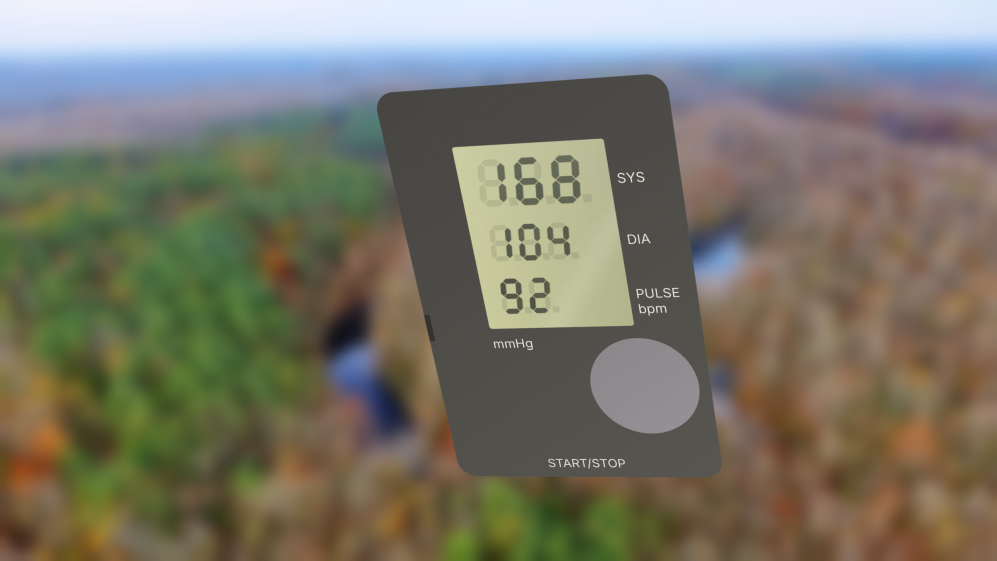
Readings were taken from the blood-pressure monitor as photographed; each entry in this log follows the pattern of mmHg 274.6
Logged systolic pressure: mmHg 168
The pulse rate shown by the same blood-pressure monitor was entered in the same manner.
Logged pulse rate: bpm 92
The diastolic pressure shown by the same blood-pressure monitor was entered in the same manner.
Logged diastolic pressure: mmHg 104
